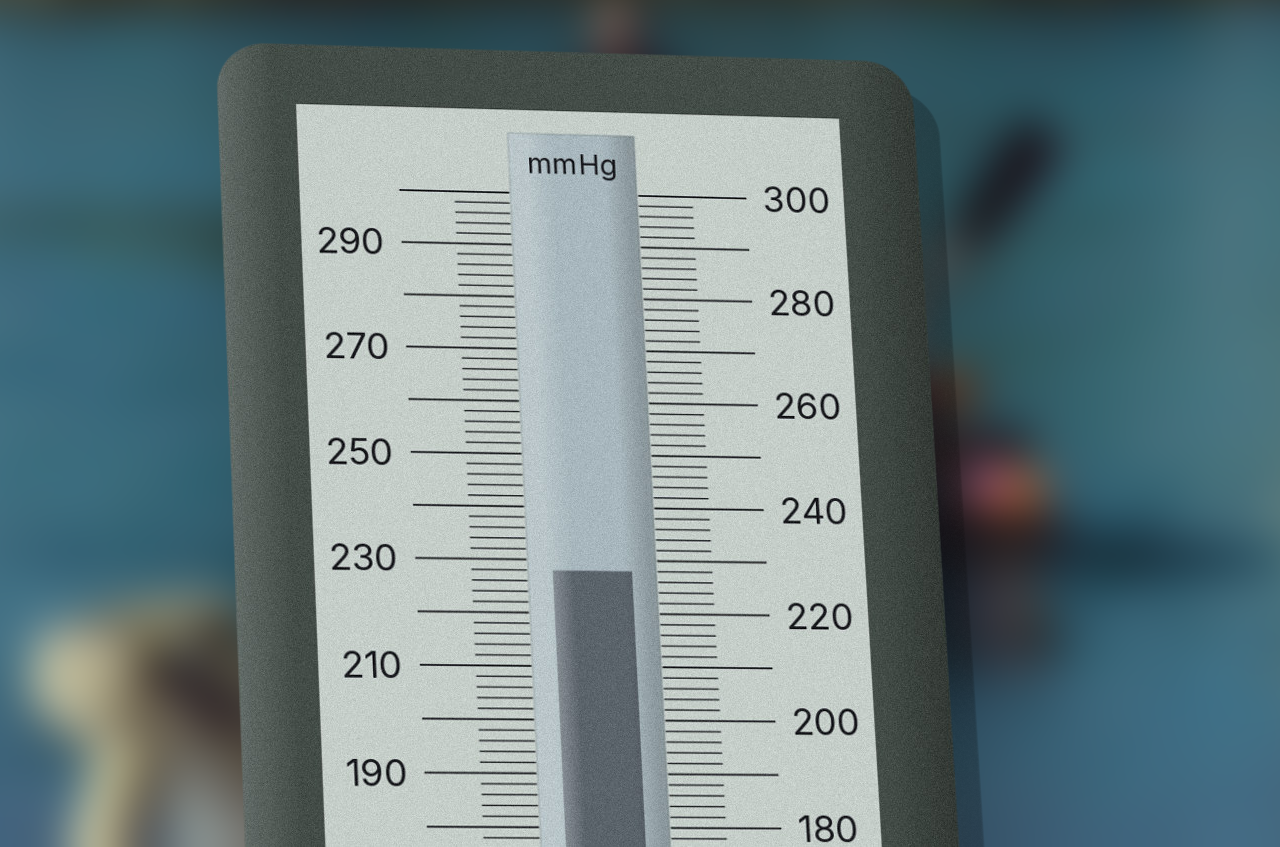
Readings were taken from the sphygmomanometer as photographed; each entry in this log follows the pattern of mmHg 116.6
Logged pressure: mmHg 228
